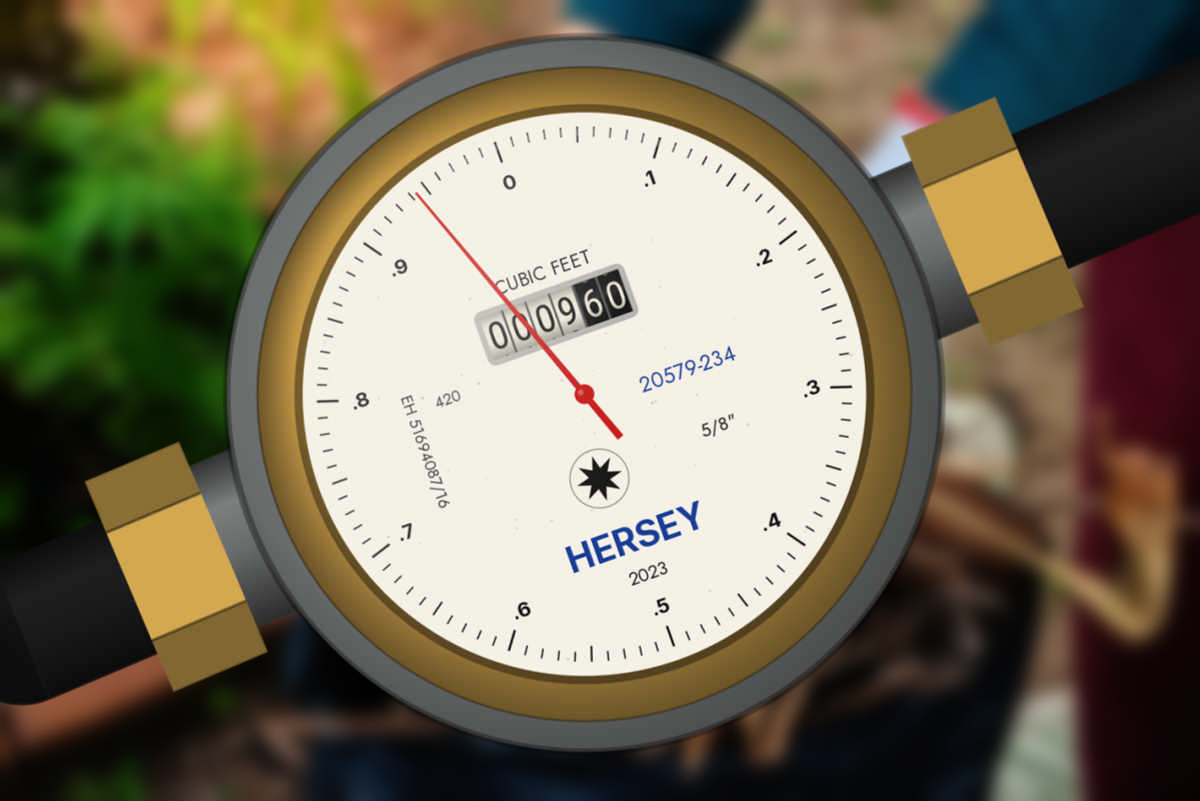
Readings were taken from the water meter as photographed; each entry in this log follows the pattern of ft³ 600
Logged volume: ft³ 959.94
